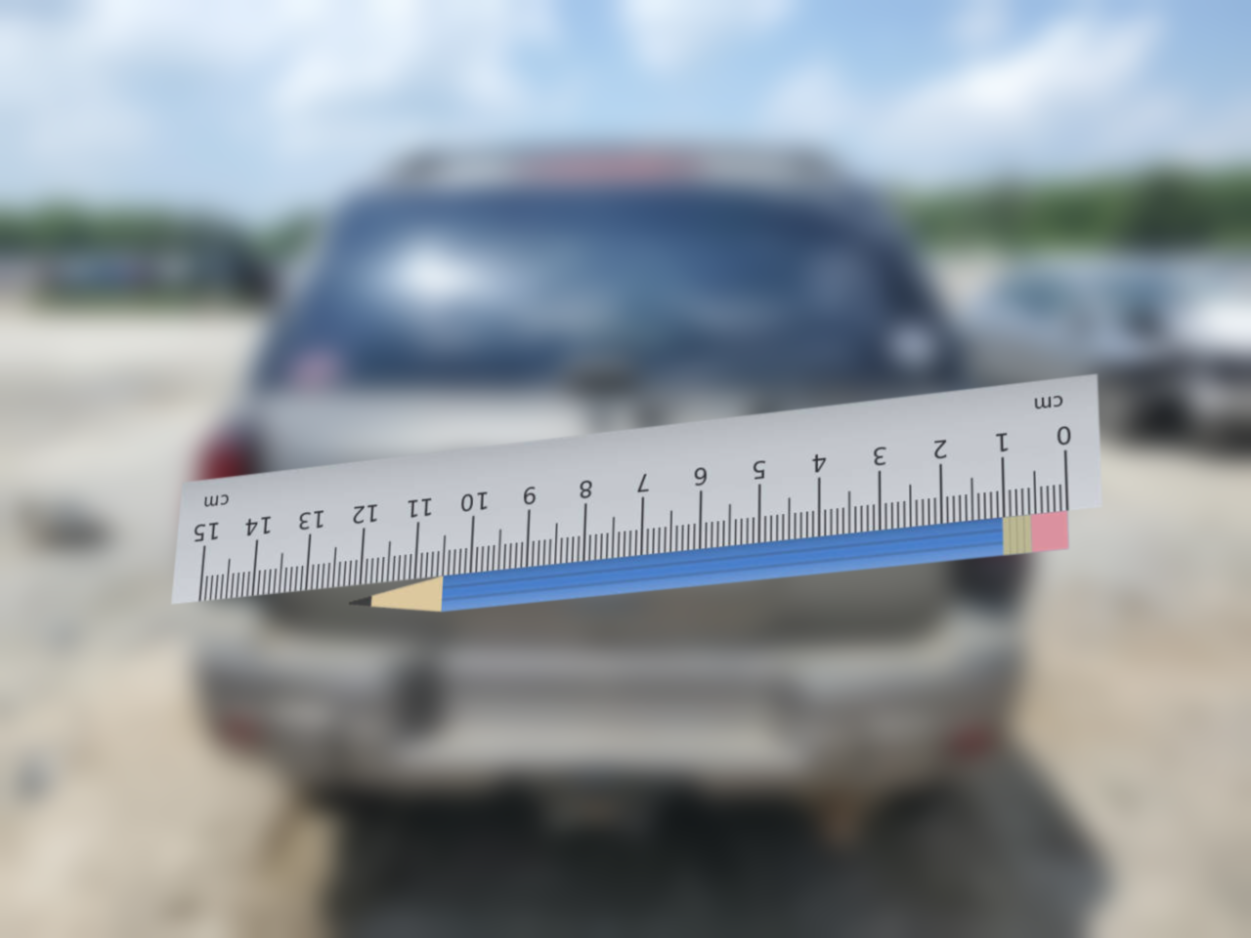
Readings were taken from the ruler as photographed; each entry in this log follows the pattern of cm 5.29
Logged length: cm 12.2
